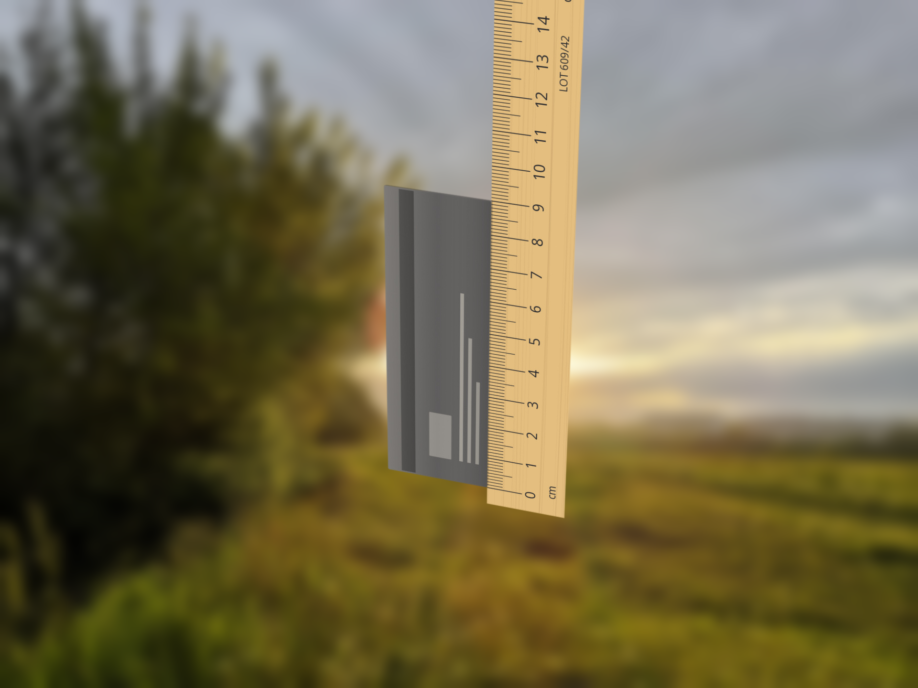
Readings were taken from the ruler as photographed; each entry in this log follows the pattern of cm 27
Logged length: cm 9
